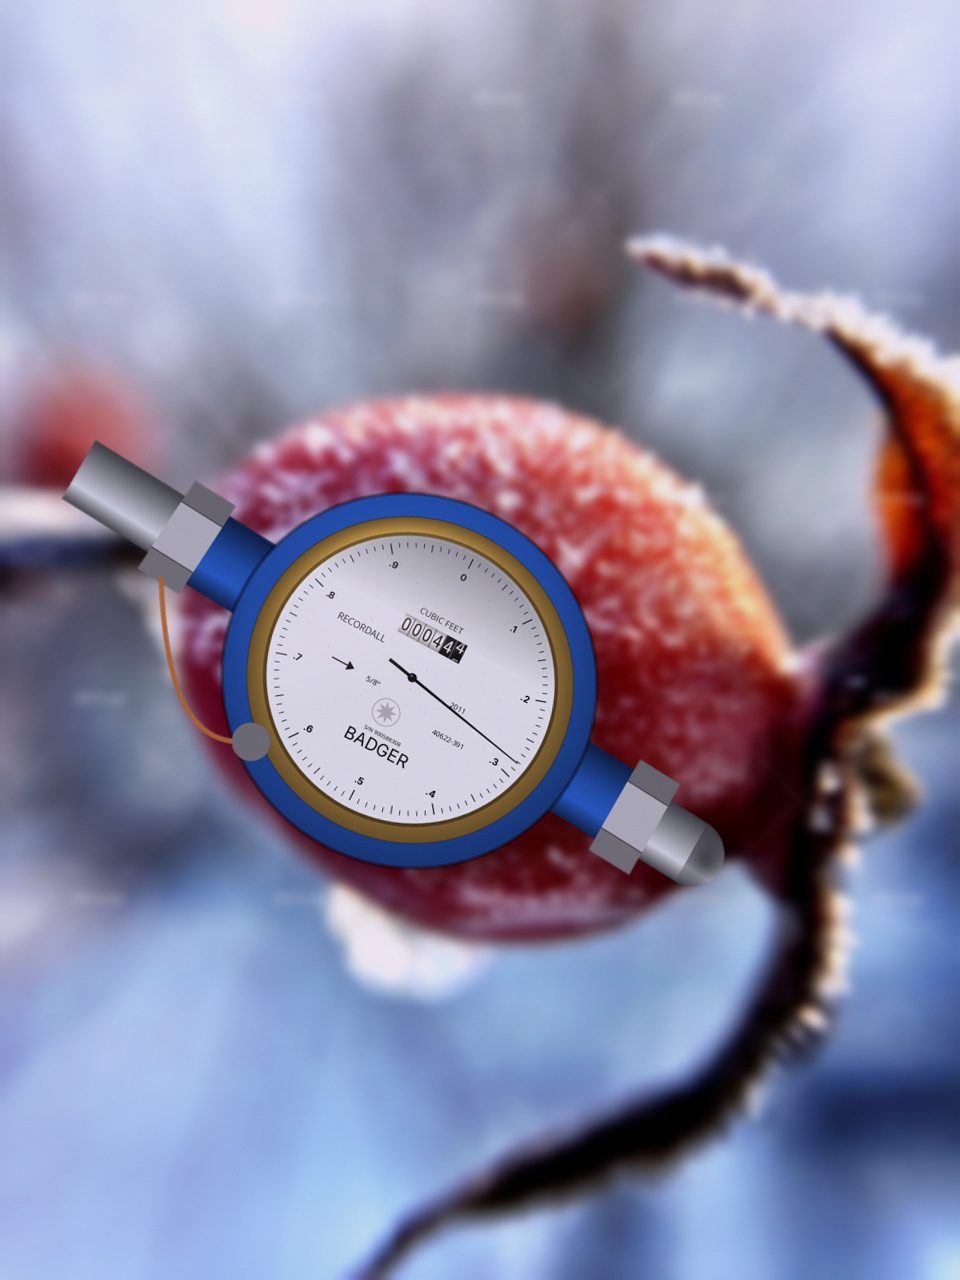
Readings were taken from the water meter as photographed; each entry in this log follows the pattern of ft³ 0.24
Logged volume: ft³ 444.28
